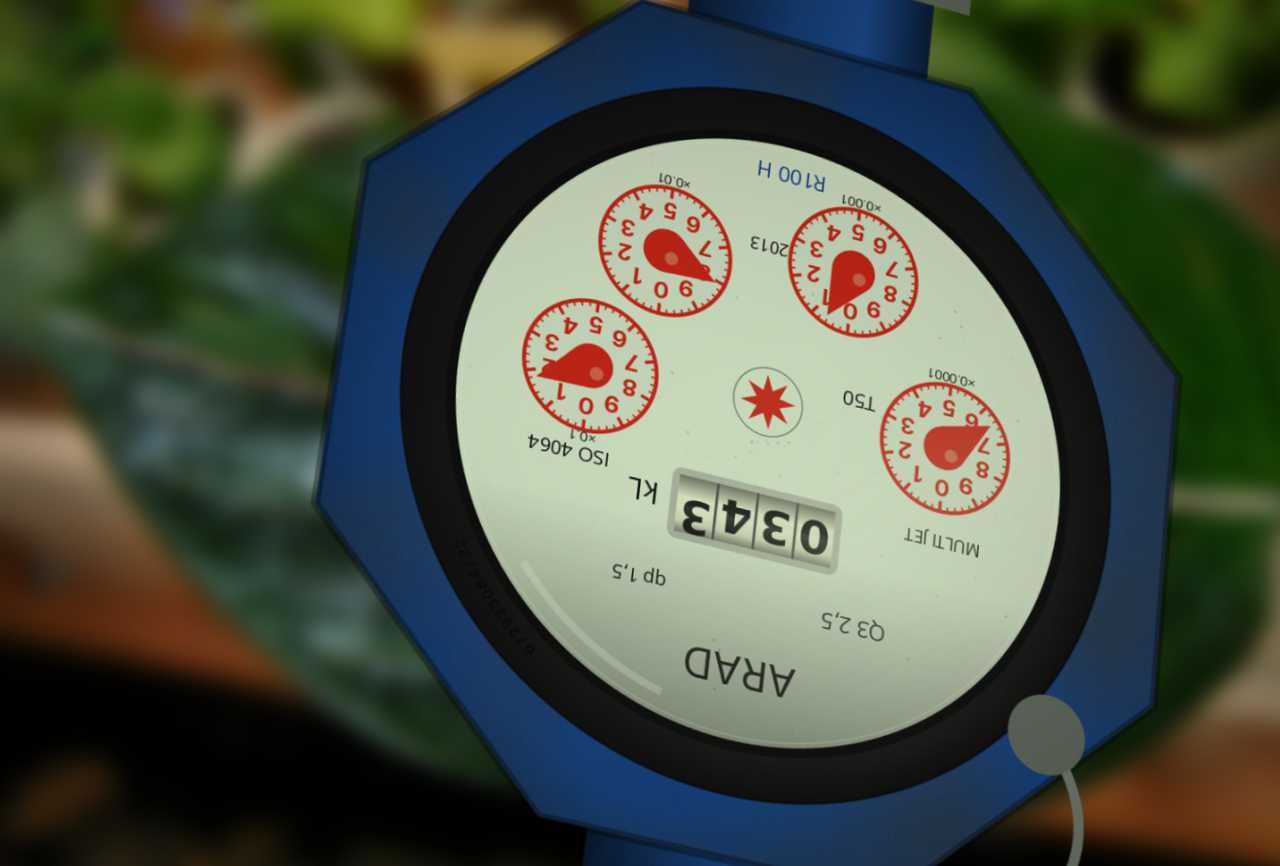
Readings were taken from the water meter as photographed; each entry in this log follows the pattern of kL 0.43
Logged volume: kL 343.1806
